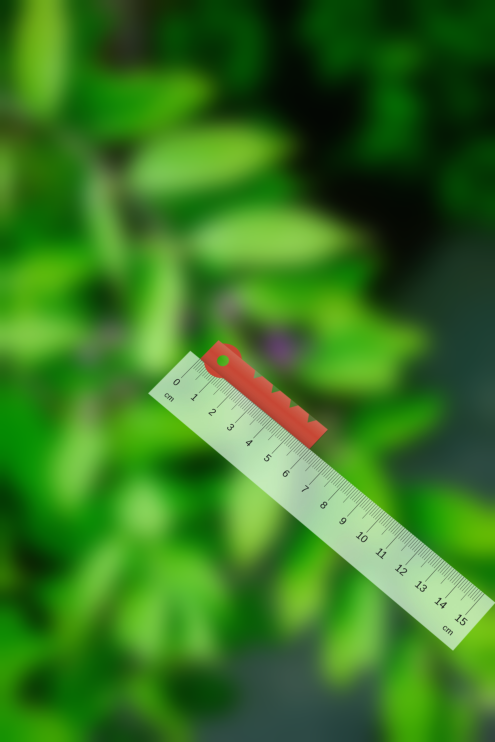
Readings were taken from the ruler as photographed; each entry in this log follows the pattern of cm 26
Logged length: cm 6
